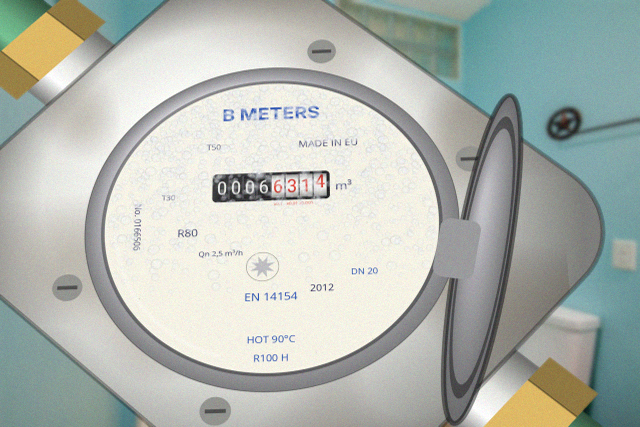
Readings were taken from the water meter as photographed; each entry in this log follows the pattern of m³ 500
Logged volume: m³ 6.6314
